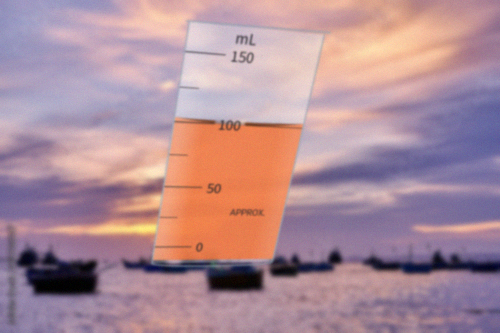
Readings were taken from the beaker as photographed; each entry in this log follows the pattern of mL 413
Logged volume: mL 100
